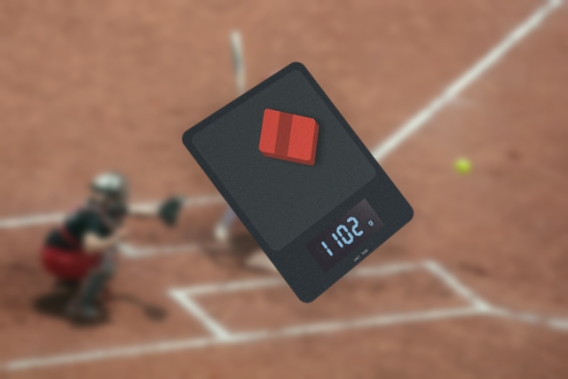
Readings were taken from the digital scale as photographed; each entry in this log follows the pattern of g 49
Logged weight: g 1102
